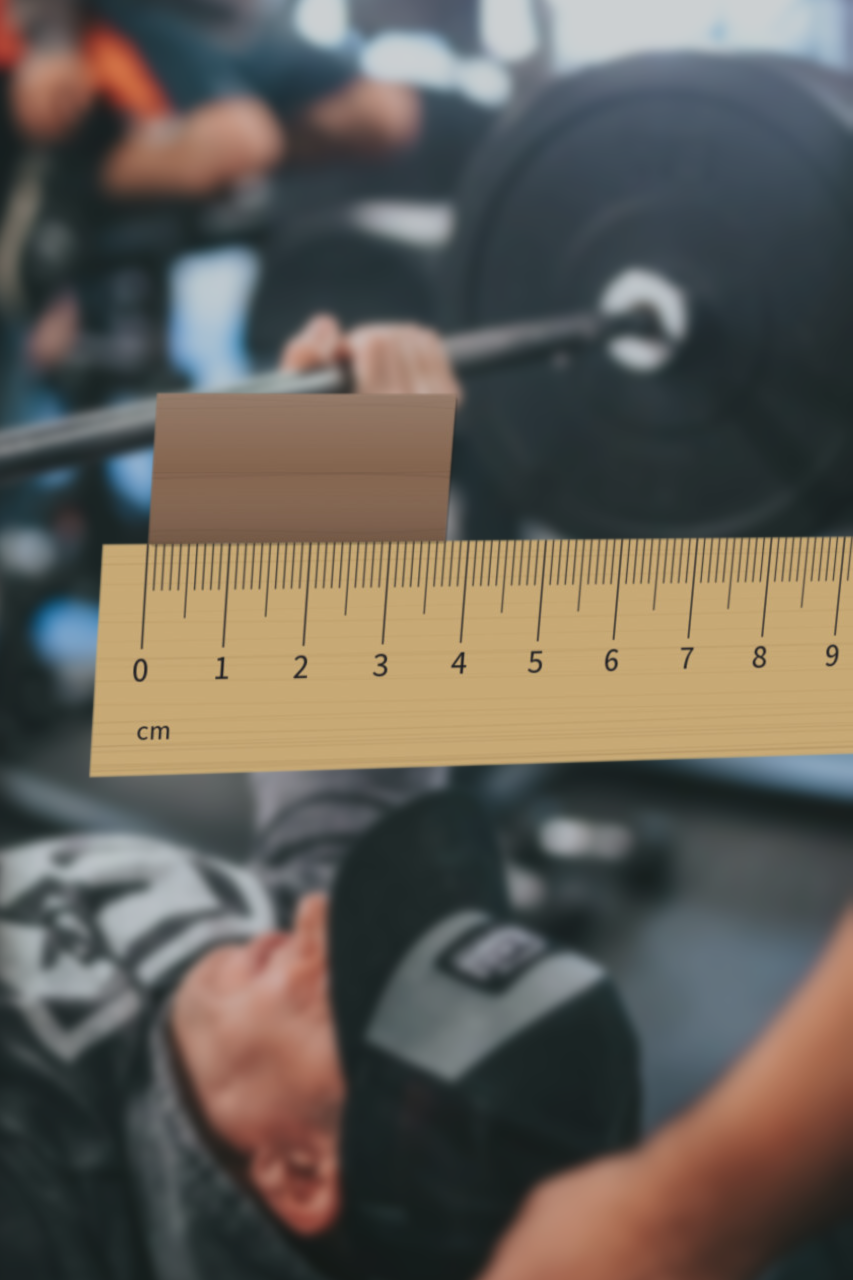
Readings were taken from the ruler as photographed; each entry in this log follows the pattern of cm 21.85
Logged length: cm 3.7
